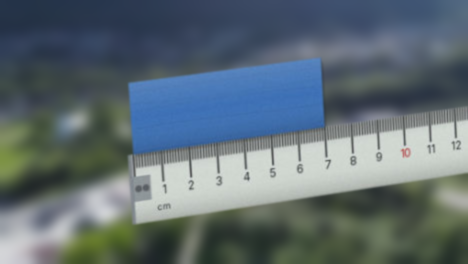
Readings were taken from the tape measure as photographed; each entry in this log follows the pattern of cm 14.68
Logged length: cm 7
